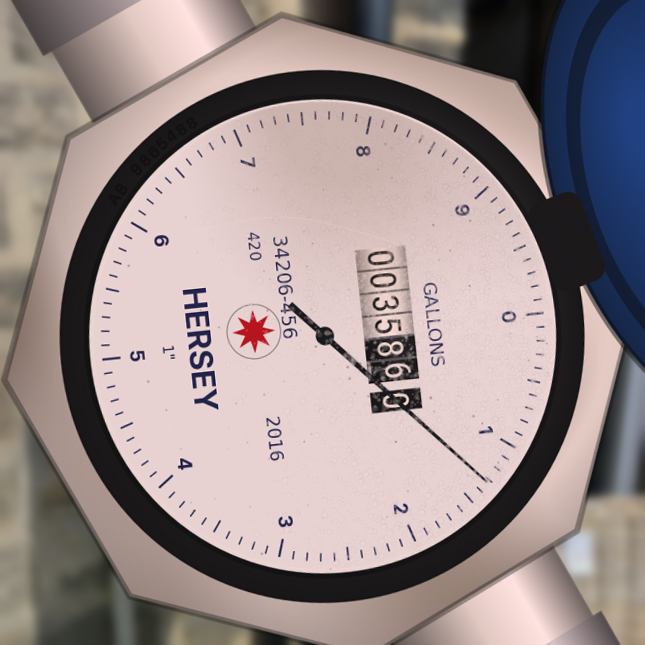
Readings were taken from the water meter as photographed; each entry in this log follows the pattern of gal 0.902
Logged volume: gal 35861.3
